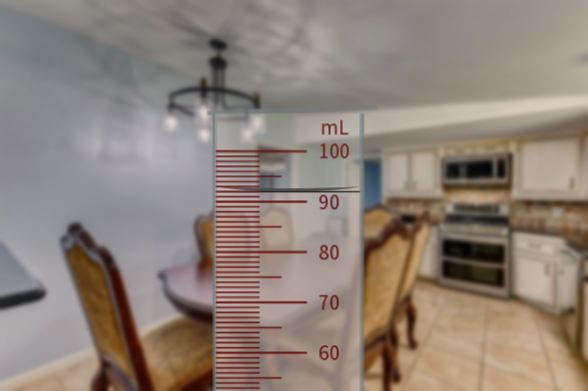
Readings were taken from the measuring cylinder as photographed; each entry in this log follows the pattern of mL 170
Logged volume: mL 92
